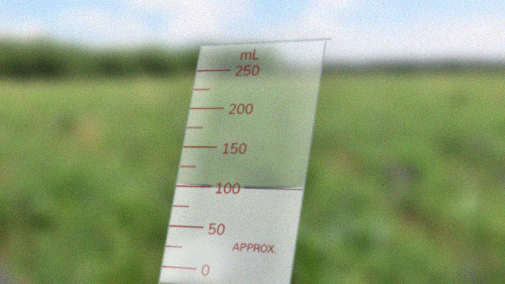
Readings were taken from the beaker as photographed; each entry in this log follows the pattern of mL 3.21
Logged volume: mL 100
